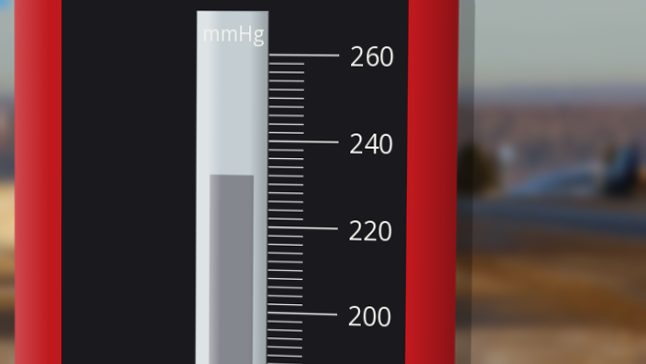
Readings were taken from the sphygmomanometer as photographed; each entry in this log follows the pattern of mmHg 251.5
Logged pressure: mmHg 232
